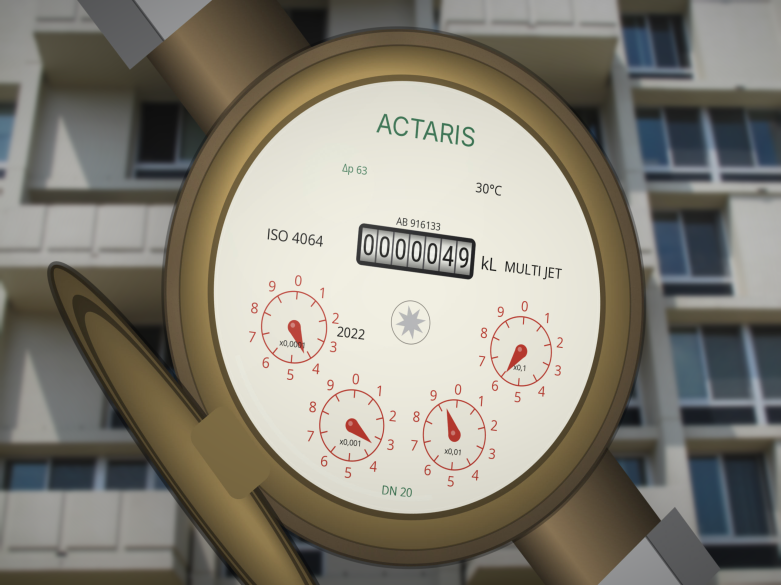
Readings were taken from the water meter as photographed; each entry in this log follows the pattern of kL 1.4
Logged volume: kL 49.5934
